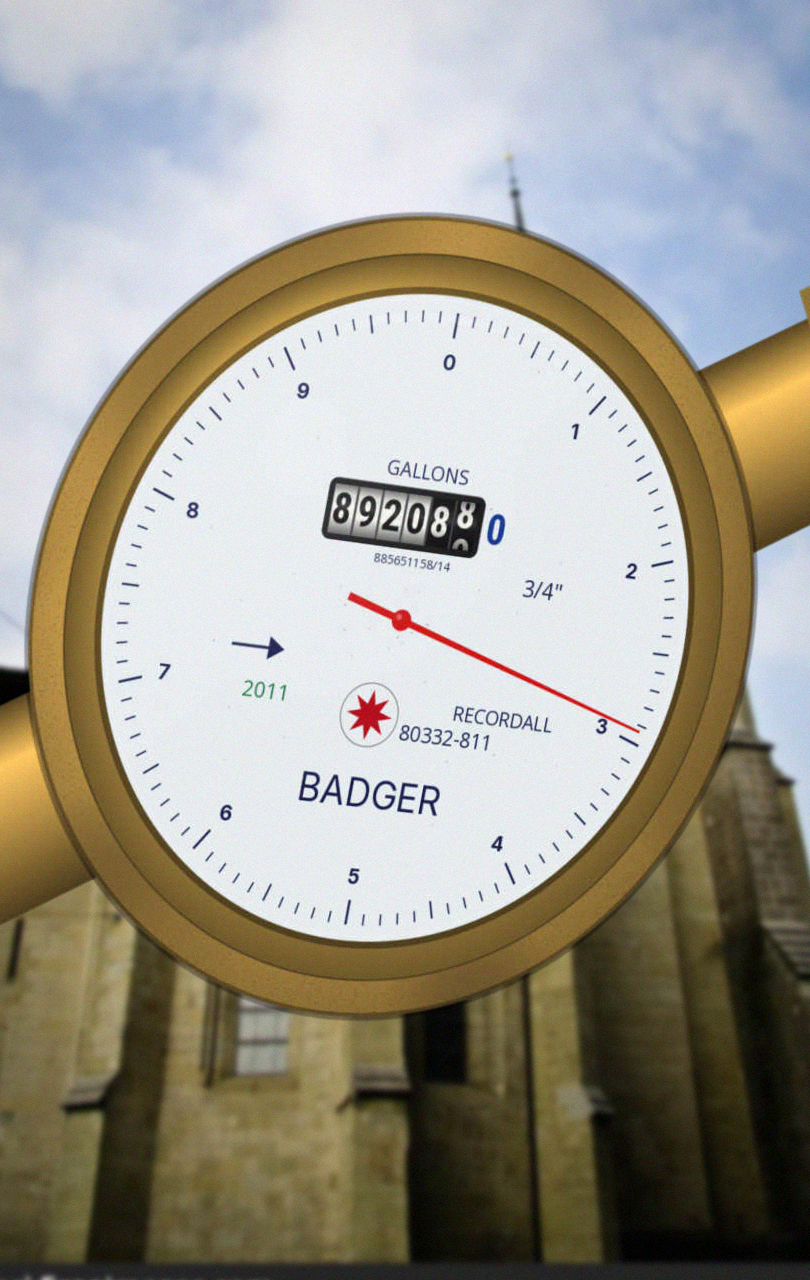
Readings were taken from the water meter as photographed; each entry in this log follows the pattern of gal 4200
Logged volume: gal 8920882.9
